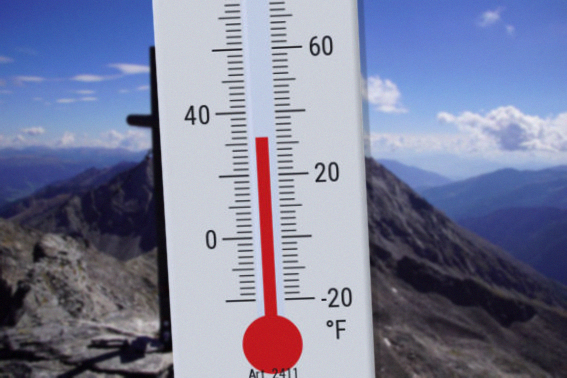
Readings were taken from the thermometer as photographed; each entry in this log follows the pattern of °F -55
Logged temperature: °F 32
